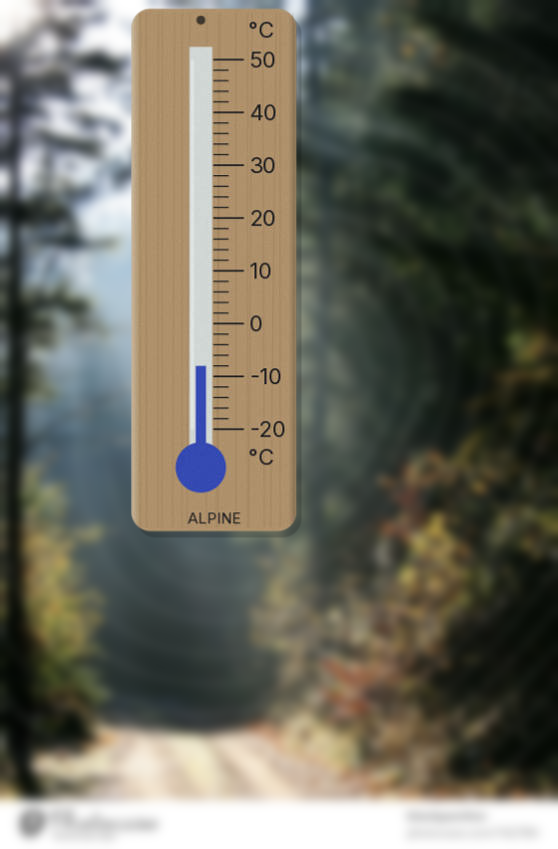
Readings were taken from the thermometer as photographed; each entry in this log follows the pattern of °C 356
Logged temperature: °C -8
